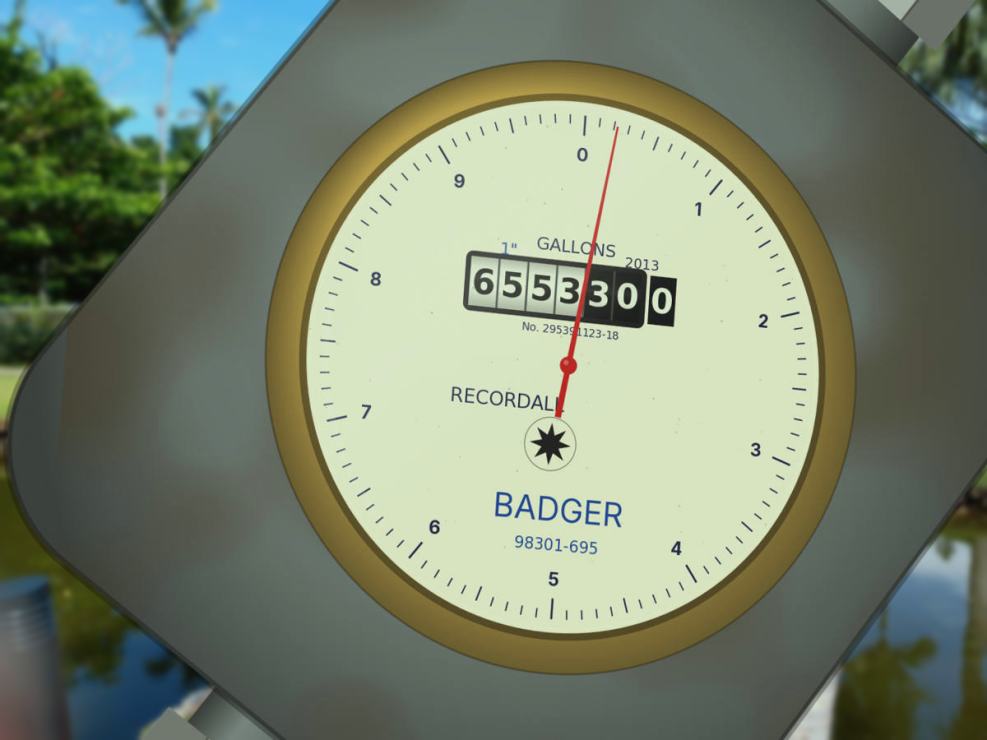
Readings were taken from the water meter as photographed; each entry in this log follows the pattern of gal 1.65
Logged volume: gal 6553300.2
